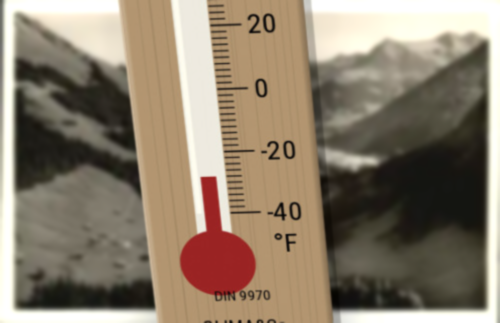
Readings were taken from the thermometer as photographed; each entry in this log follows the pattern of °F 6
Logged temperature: °F -28
